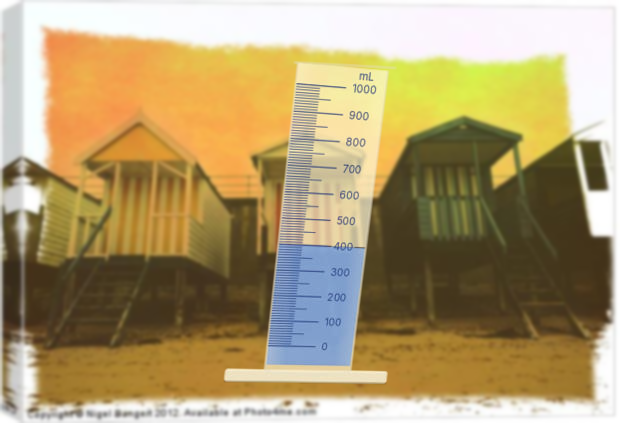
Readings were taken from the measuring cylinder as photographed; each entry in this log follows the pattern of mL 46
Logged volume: mL 400
